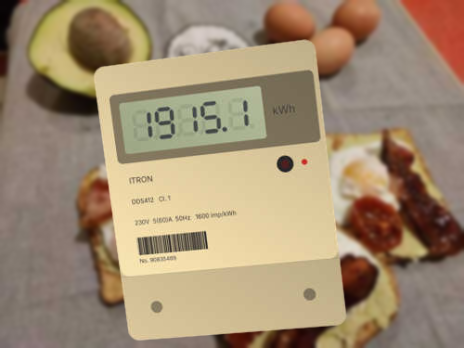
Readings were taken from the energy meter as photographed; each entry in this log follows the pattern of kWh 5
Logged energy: kWh 1915.1
